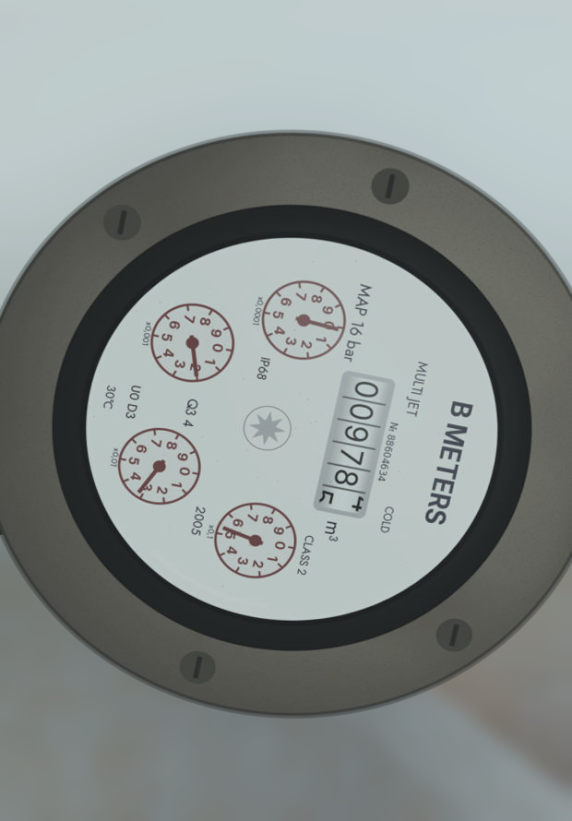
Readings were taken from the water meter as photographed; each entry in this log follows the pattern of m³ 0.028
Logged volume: m³ 9784.5320
